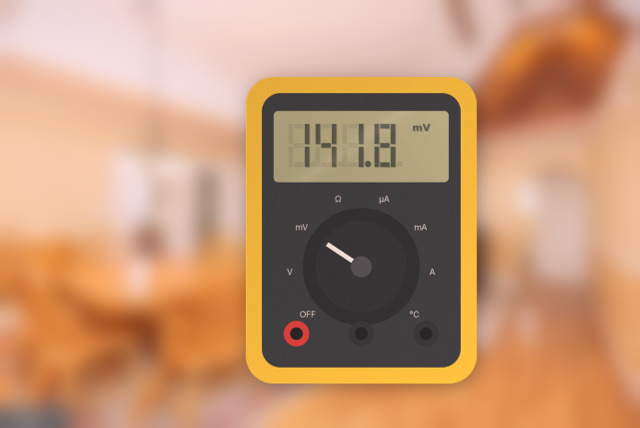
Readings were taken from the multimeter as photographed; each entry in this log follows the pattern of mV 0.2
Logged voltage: mV 141.8
